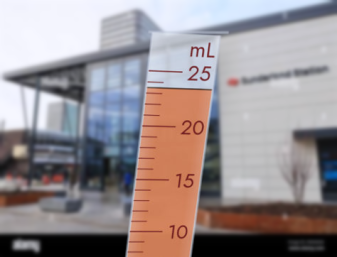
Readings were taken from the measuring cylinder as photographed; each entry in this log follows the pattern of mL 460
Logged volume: mL 23.5
